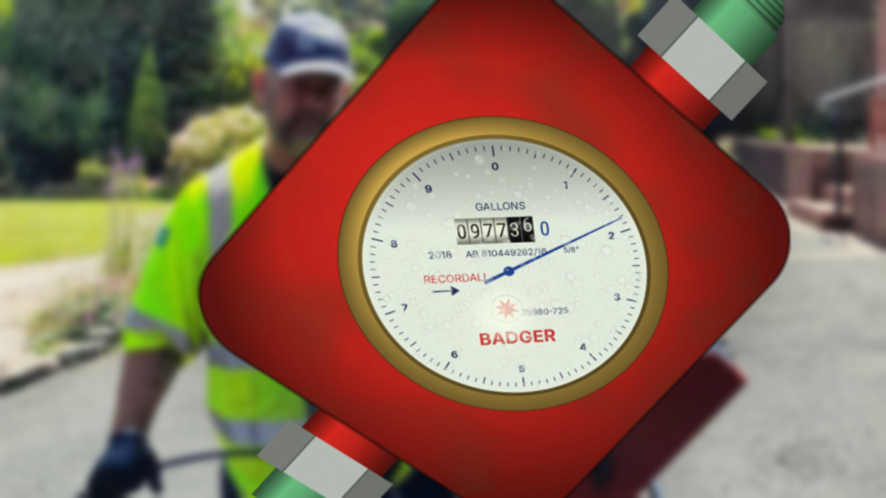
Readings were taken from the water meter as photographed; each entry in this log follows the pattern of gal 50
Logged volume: gal 977361.8
